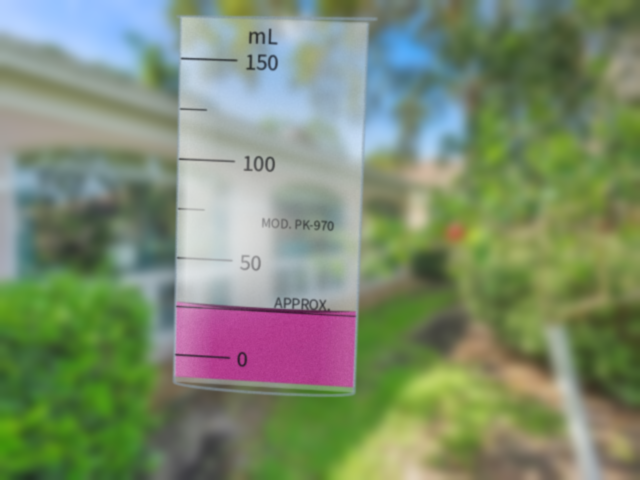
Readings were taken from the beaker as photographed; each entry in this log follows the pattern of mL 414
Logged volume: mL 25
